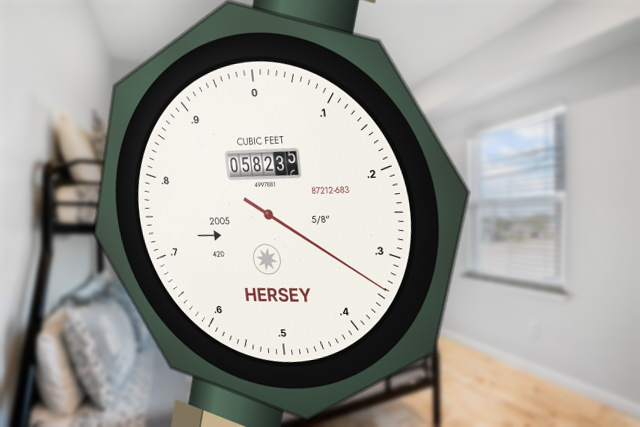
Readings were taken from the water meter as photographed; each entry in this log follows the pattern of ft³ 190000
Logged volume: ft³ 58235.34
